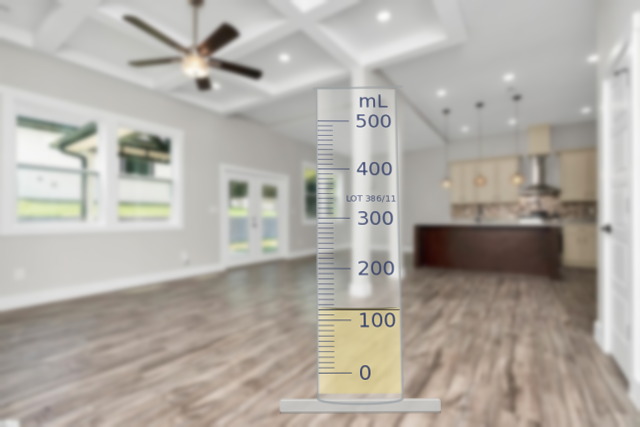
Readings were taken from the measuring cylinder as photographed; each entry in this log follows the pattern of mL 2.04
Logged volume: mL 120
